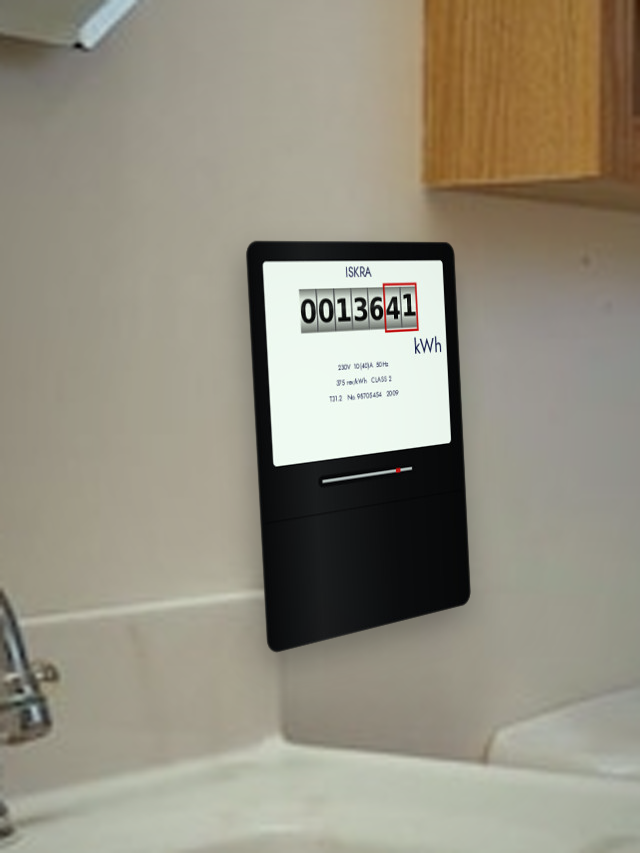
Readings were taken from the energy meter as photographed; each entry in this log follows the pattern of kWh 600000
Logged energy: kWh 136.41
